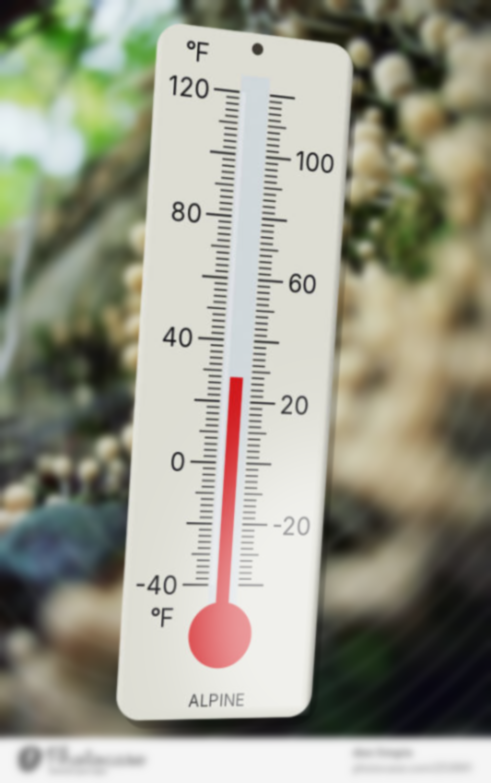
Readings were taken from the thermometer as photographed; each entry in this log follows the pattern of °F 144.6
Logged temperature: °F 28
